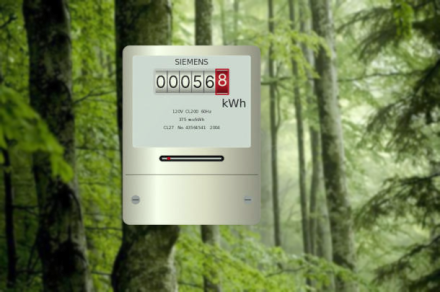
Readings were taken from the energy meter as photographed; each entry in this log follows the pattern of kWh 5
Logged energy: kWh 56.8
